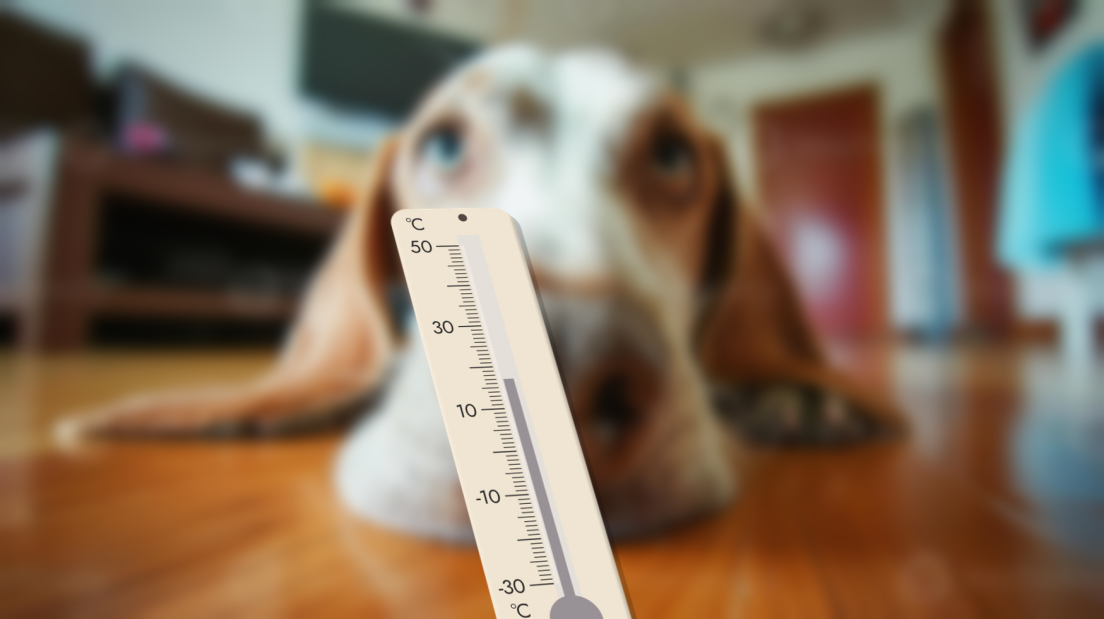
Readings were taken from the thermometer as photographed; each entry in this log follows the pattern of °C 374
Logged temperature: °C 17
